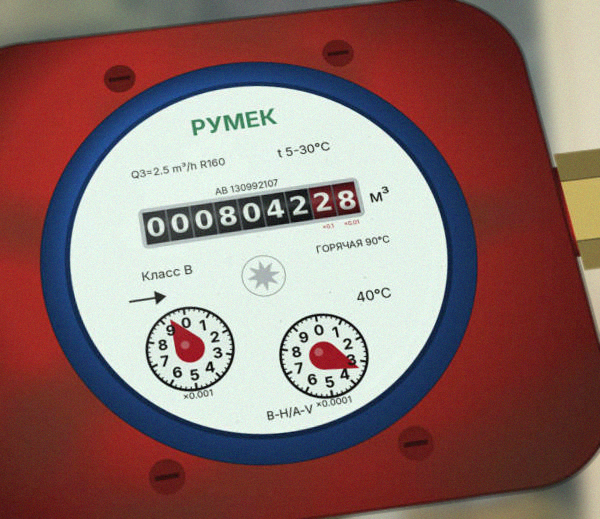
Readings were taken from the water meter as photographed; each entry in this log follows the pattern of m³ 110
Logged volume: m³ 8042.2793
